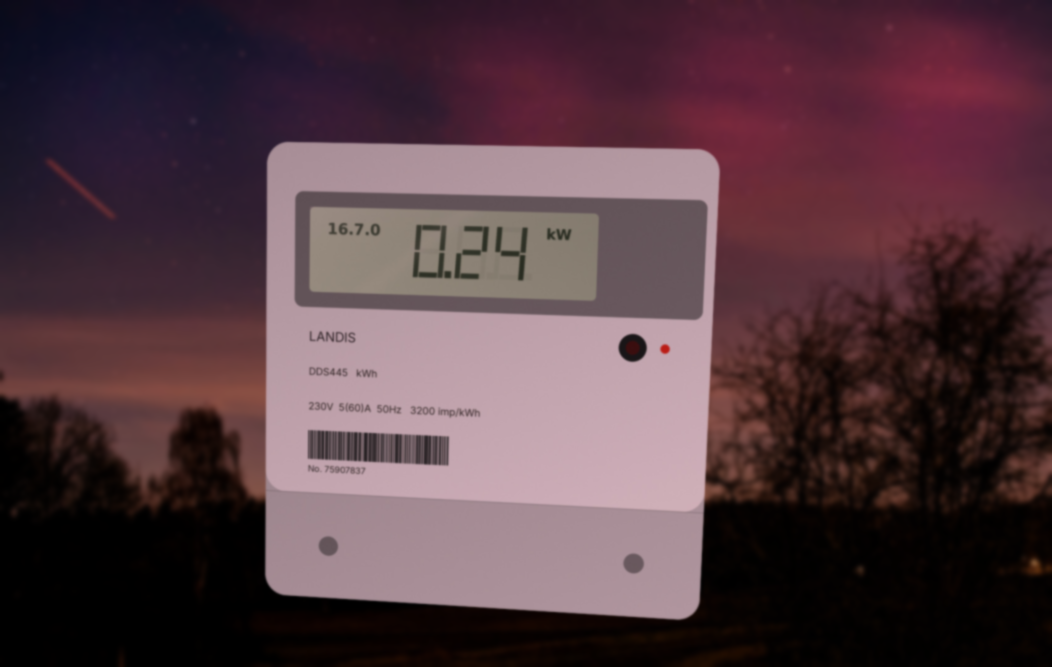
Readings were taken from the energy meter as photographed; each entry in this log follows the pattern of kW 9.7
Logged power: kW 0.24
